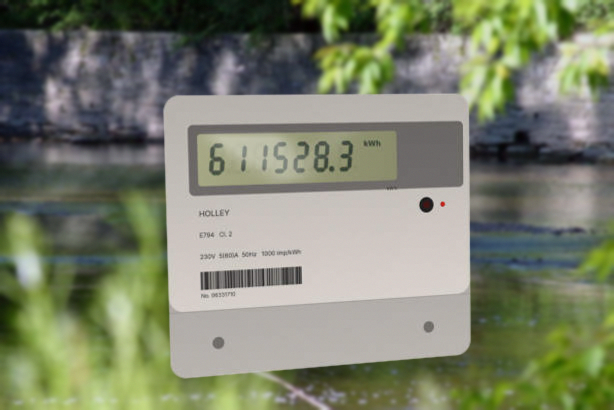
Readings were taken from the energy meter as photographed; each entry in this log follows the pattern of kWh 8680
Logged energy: kWh 611528.3
